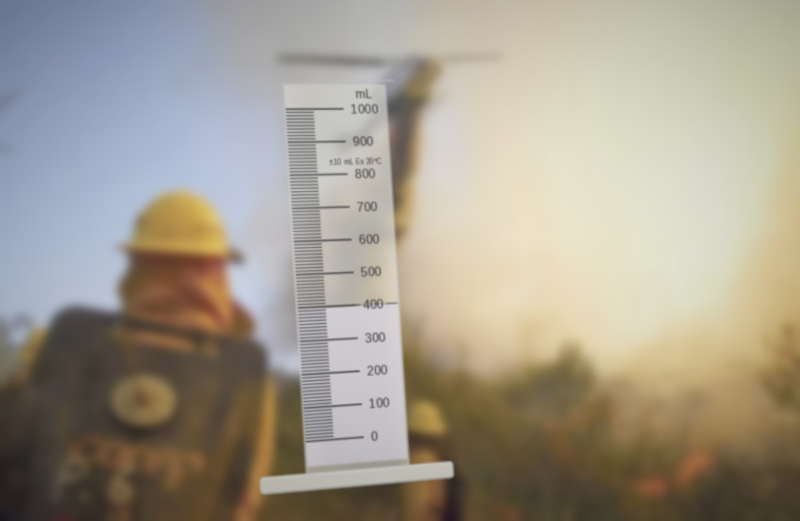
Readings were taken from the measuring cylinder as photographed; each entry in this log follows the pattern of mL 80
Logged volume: mL 400
